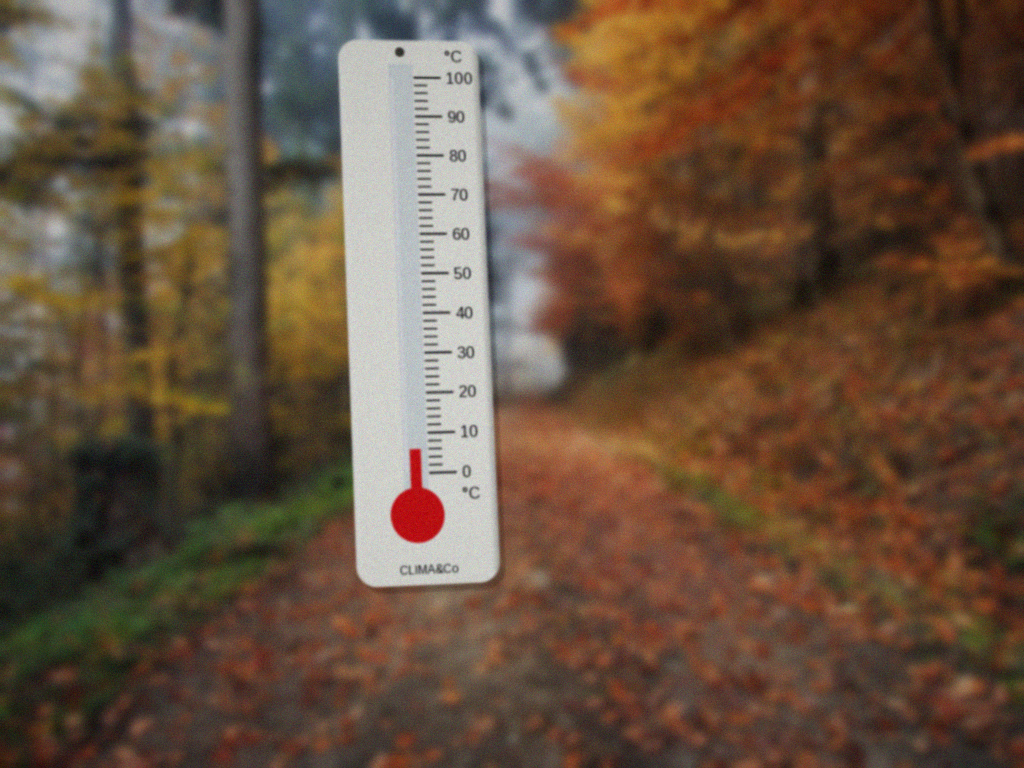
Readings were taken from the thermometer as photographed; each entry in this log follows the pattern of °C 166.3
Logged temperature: °C 6
